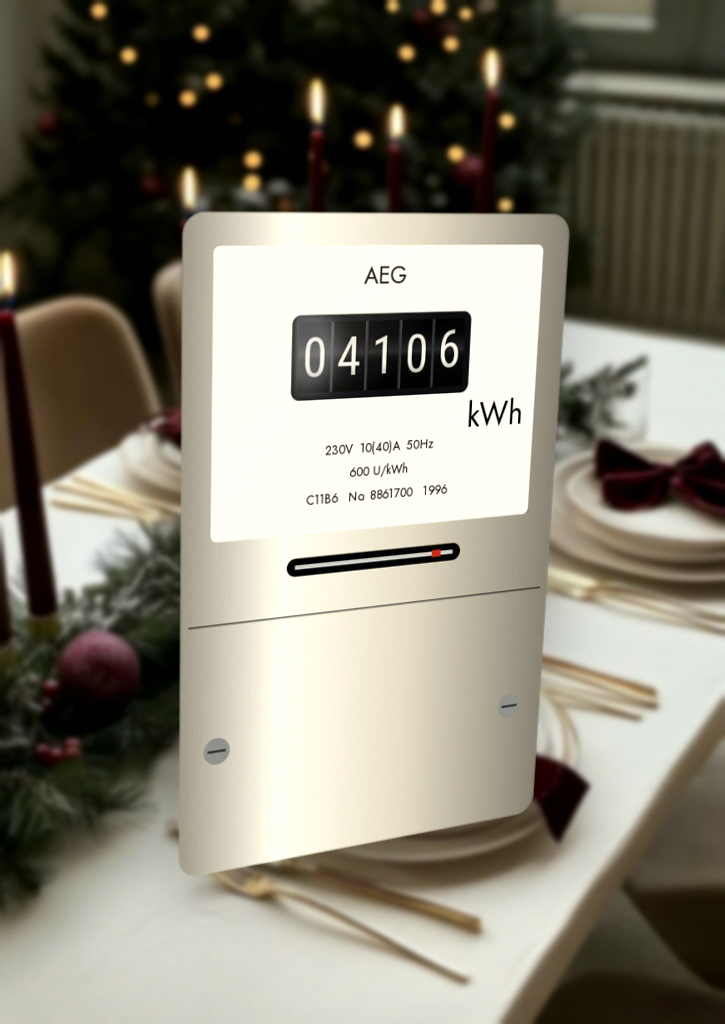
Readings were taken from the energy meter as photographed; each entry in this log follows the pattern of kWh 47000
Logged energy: kWh 4106
